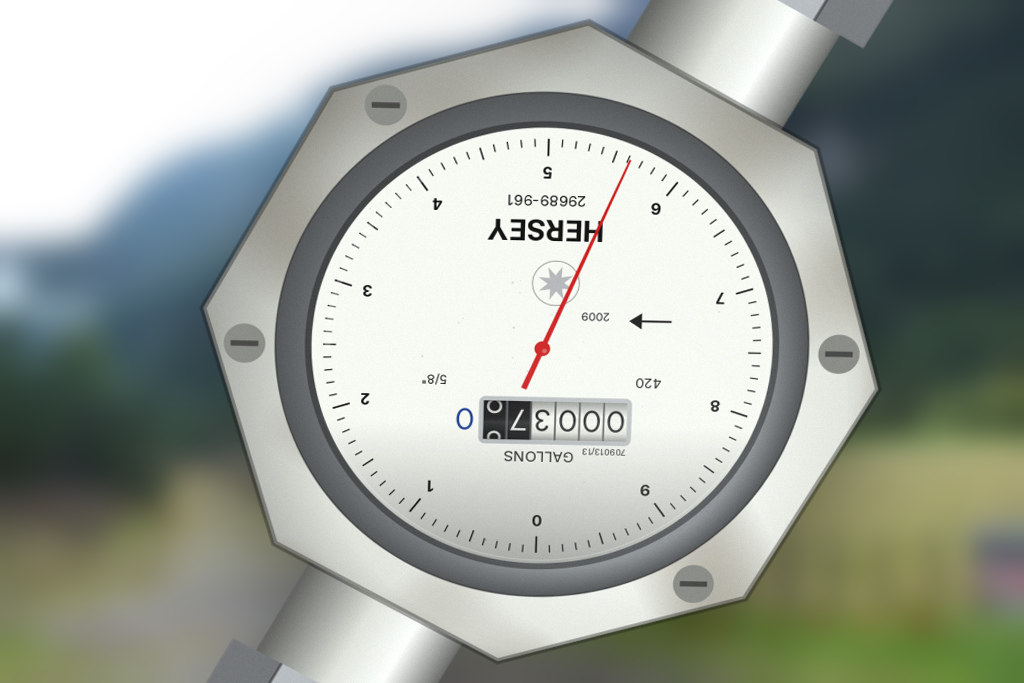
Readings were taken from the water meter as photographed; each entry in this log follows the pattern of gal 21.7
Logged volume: gal 3785.6
